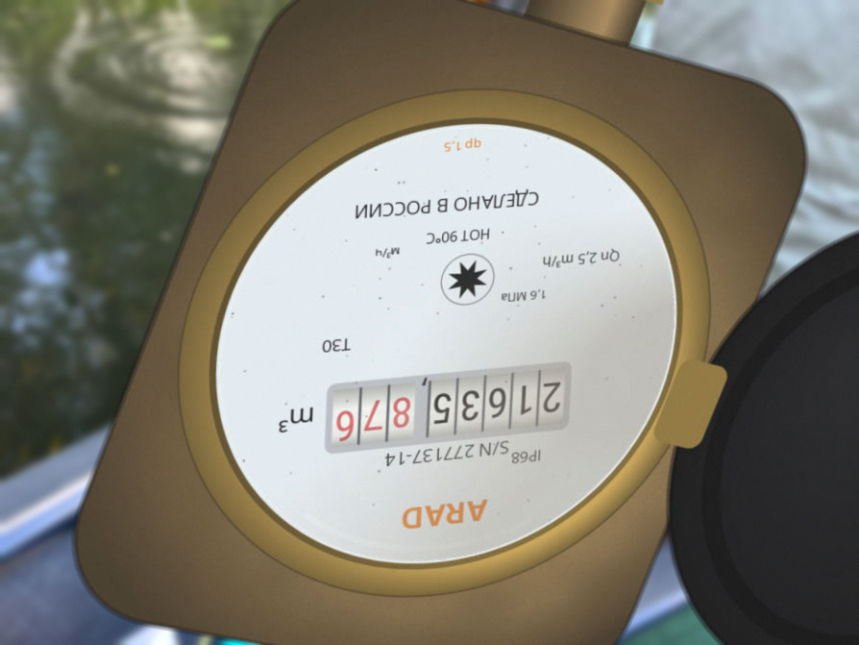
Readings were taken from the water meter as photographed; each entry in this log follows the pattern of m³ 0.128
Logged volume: m³ 21635.876
